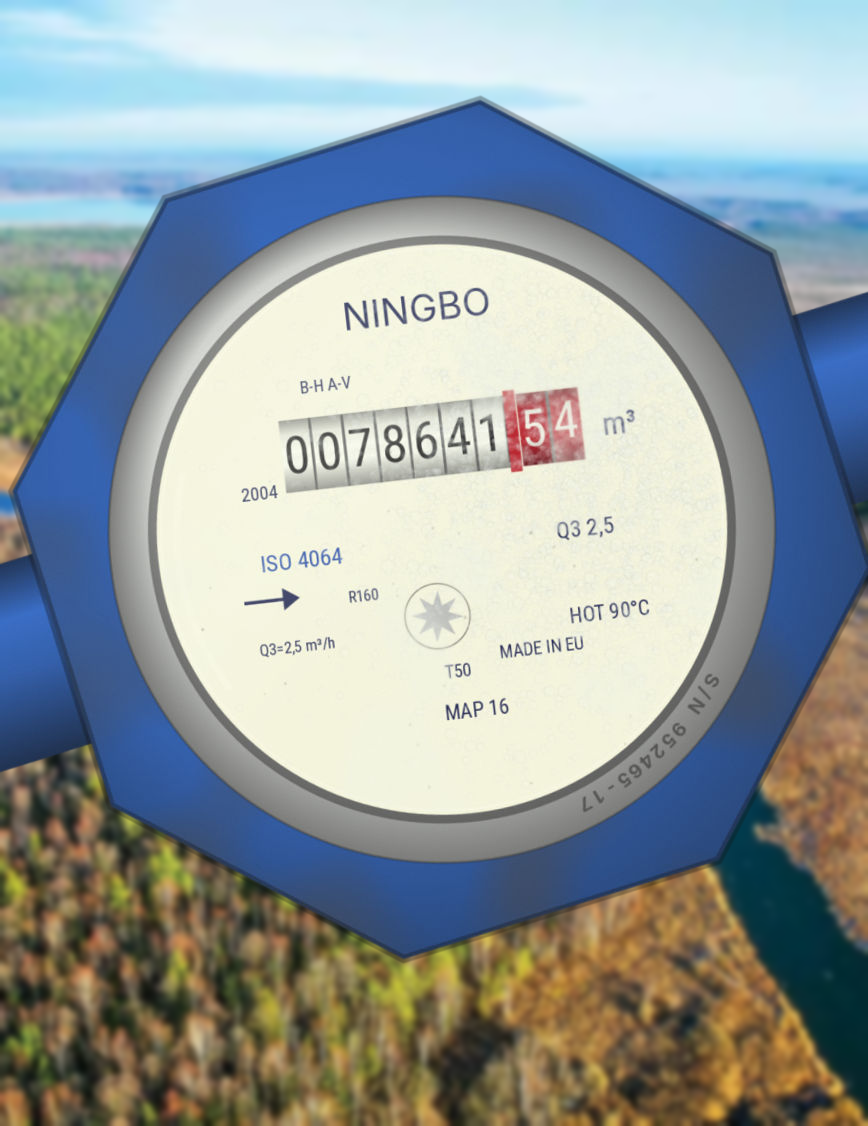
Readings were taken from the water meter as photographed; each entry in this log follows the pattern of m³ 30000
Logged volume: m³ 78641.54
